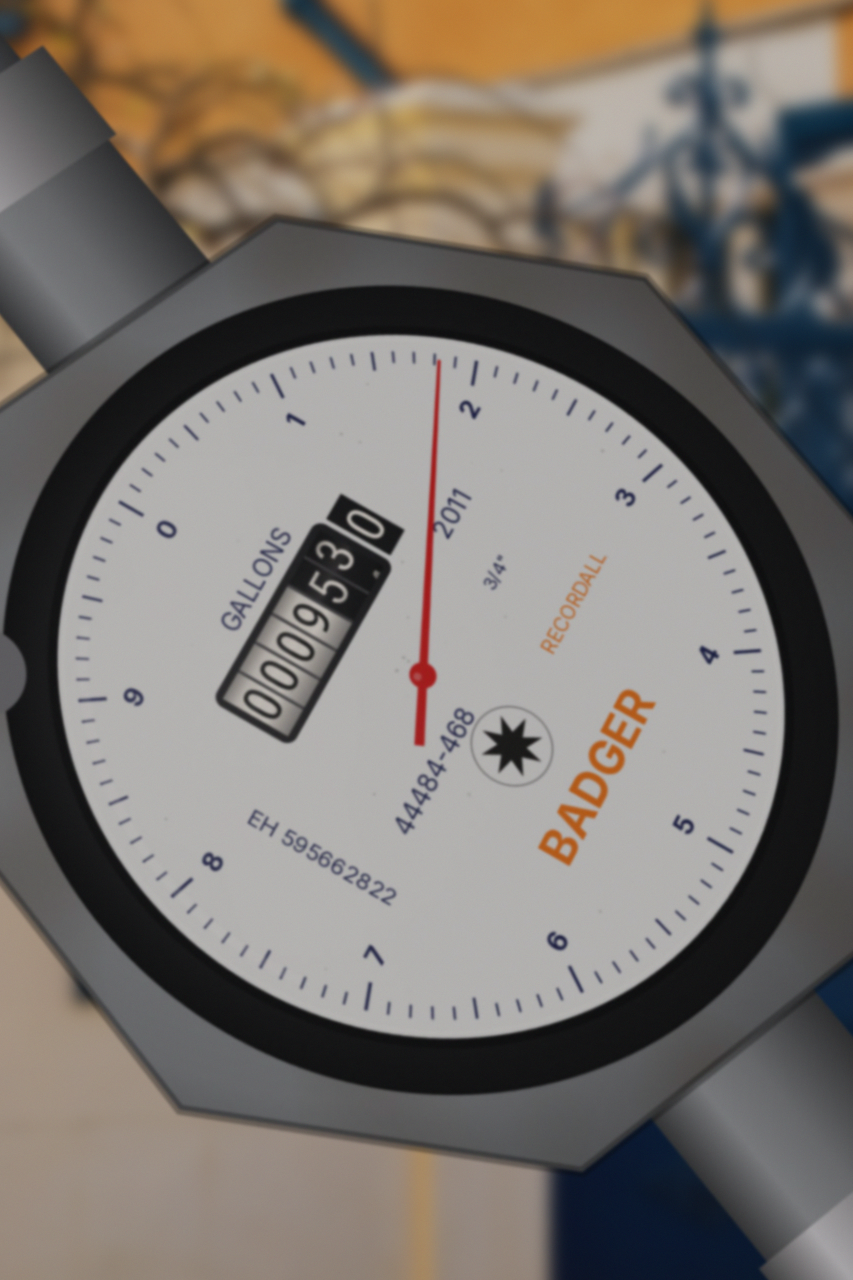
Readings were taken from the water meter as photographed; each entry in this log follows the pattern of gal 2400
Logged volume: gal 9531.8
